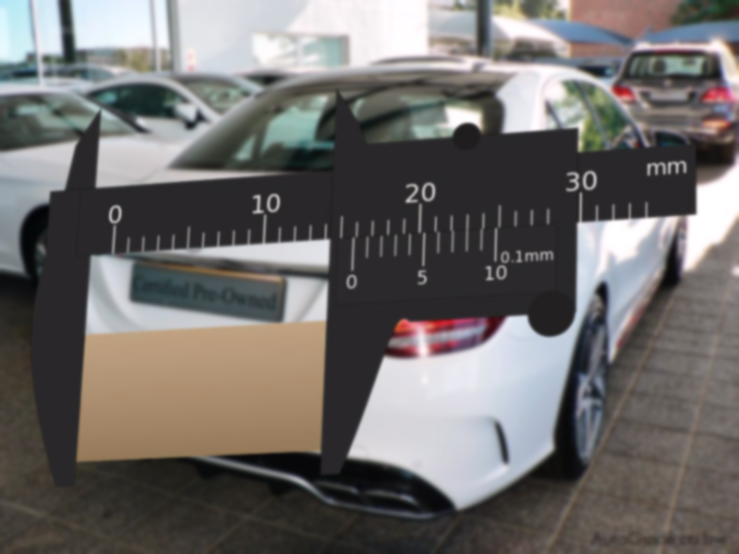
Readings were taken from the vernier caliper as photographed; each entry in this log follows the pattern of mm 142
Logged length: mm 15.8
